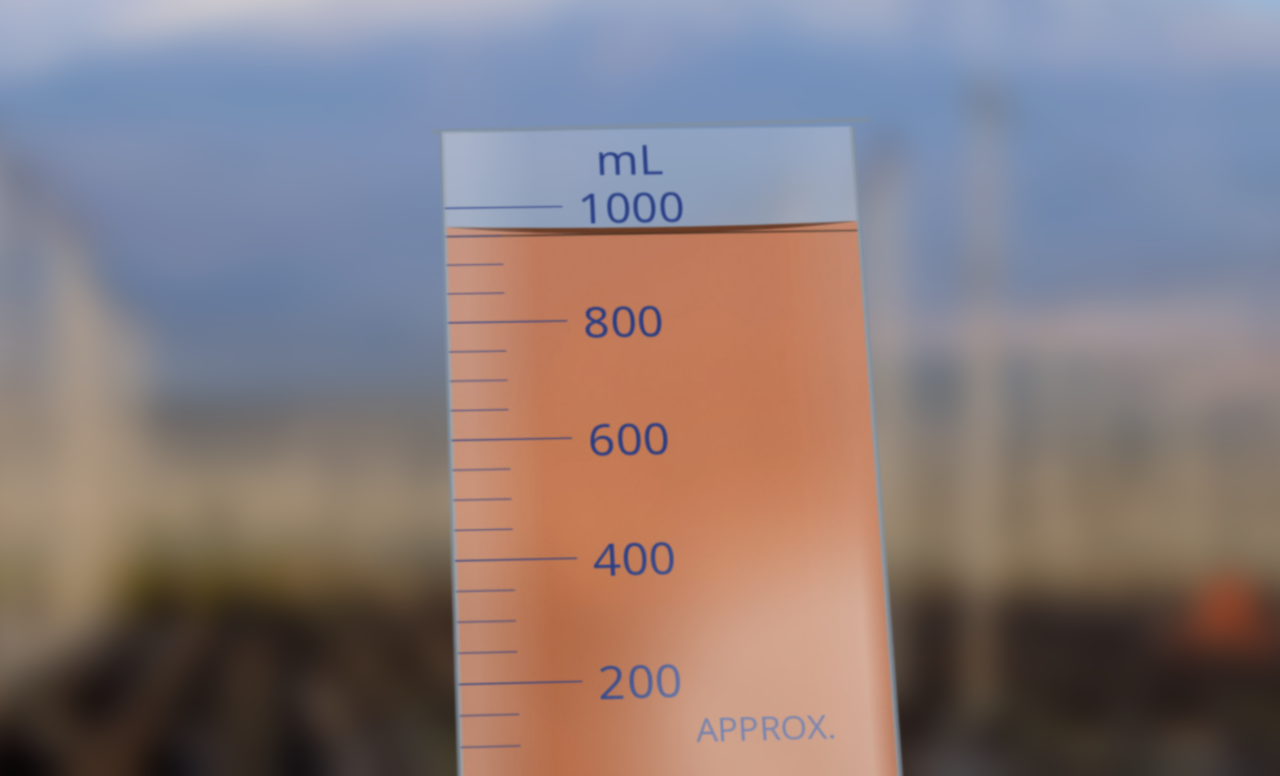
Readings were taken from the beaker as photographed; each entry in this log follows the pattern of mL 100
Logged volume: mL 950
